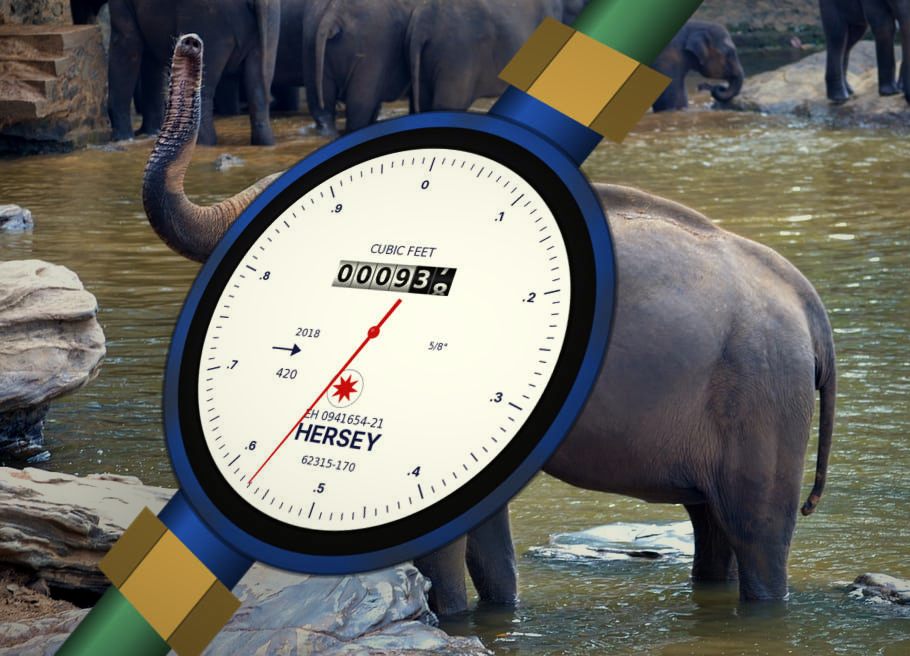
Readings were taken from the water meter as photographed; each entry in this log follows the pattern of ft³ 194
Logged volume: ft³ 937.57
